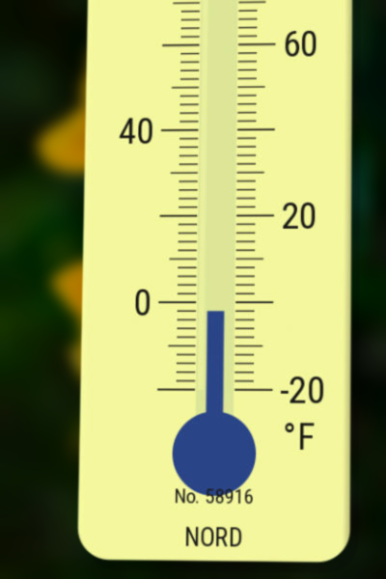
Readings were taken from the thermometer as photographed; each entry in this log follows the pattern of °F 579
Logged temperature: °F -2
